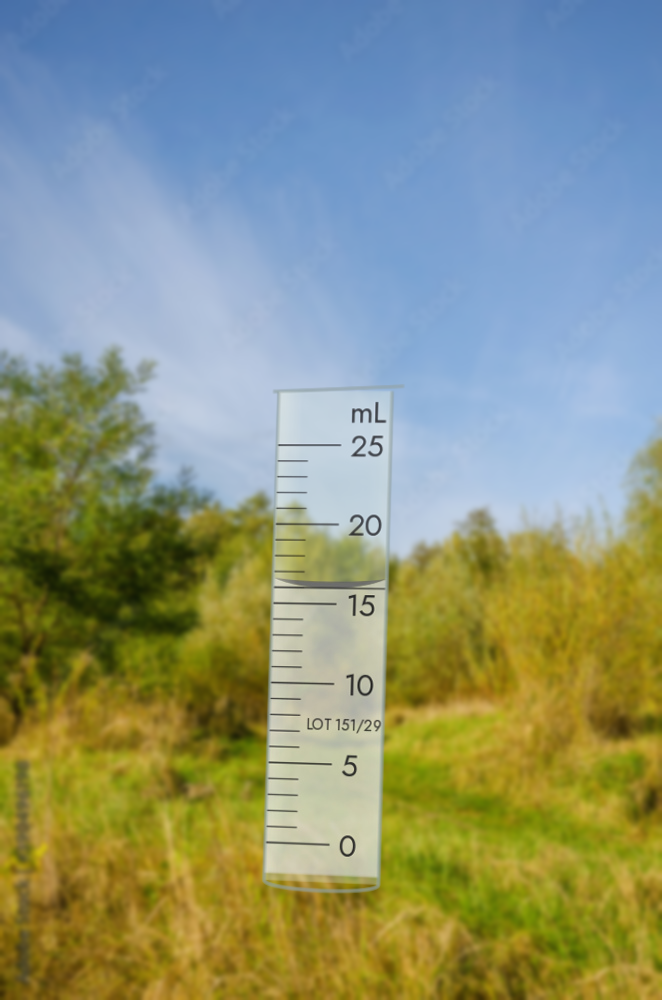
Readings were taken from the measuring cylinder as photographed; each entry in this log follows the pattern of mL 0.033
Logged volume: mL 16
